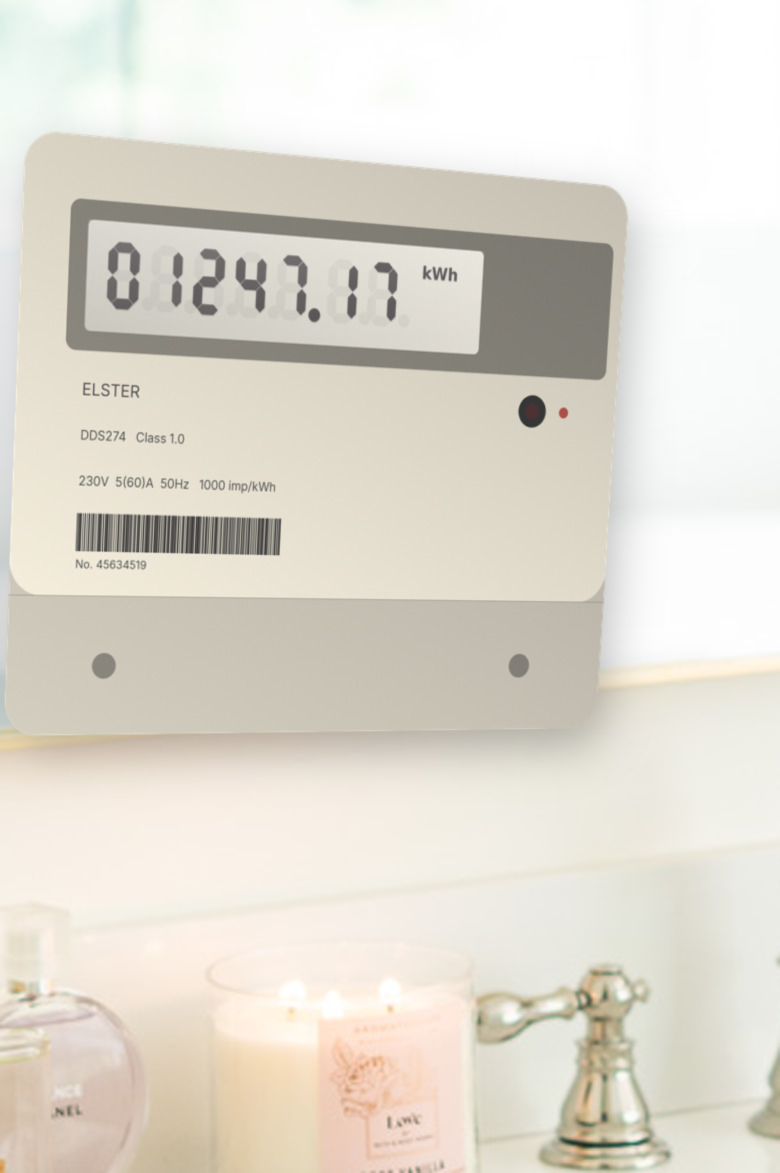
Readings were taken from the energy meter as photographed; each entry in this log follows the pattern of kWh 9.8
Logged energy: kWh 1247.17
